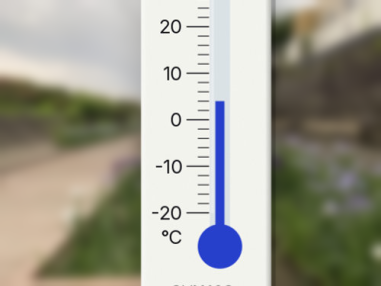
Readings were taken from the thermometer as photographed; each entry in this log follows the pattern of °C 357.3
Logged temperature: °C 4
